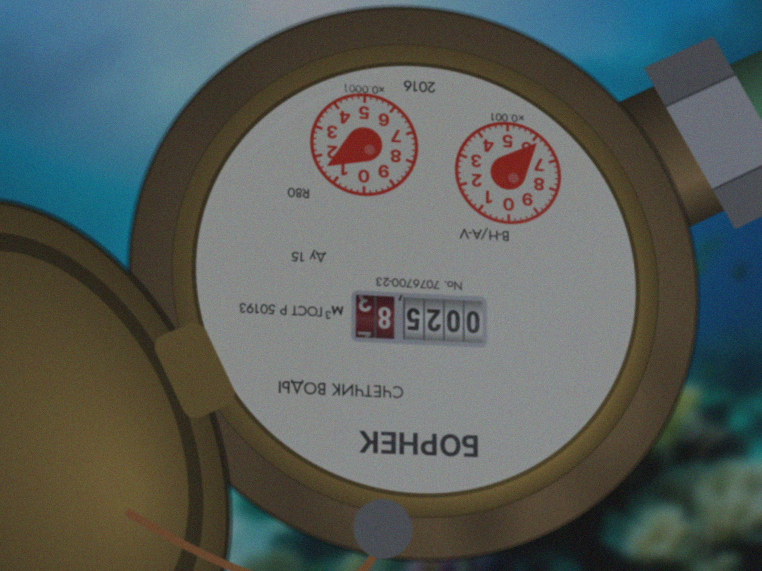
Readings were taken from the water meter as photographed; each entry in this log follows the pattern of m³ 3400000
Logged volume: m³ 25.8261
